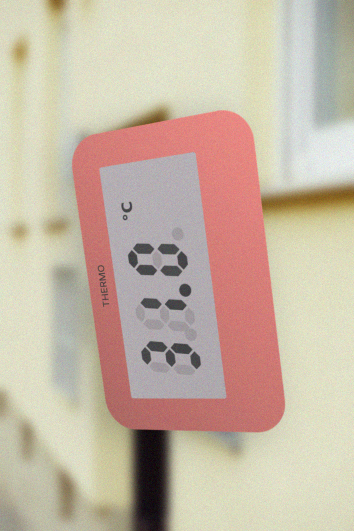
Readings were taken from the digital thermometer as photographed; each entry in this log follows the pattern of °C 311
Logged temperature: °C 31.0
